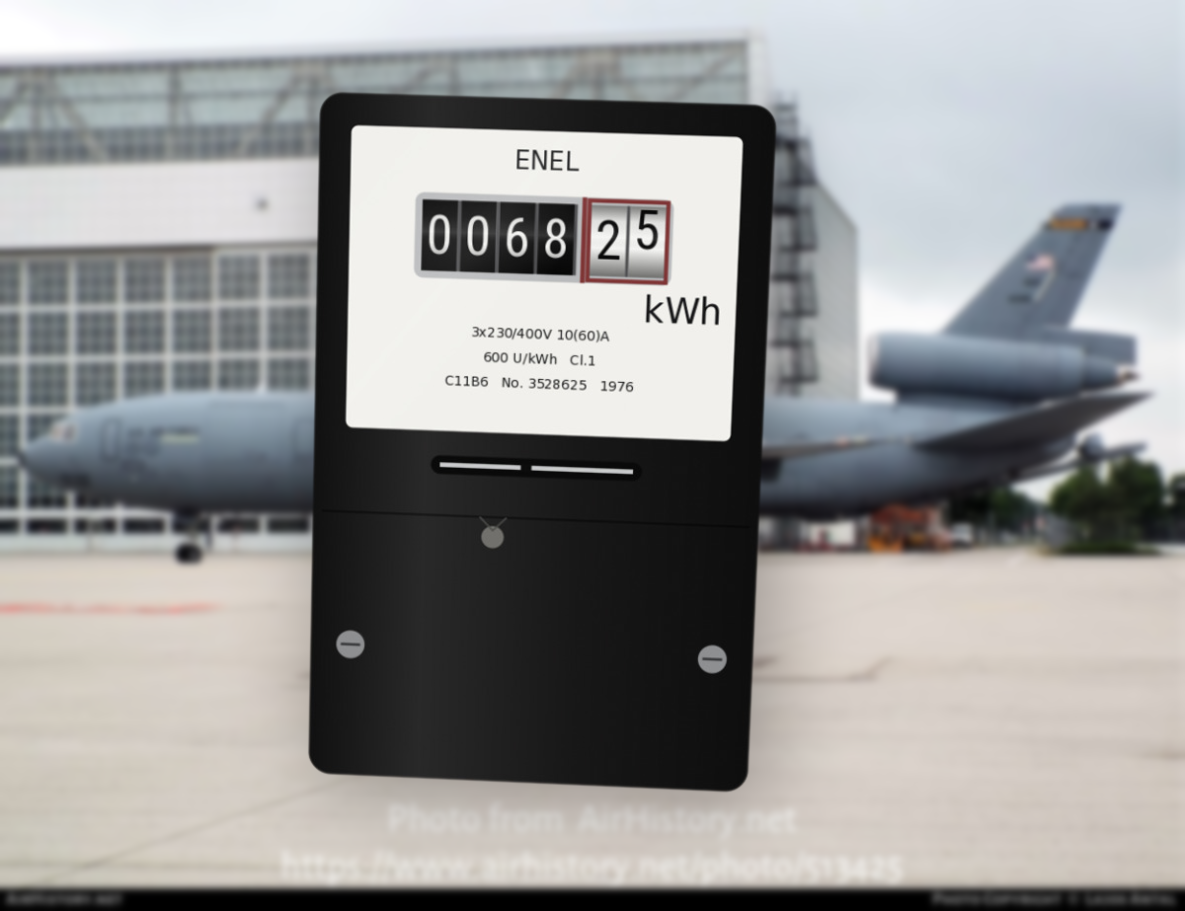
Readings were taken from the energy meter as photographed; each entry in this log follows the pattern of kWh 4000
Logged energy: kWh 68.25
